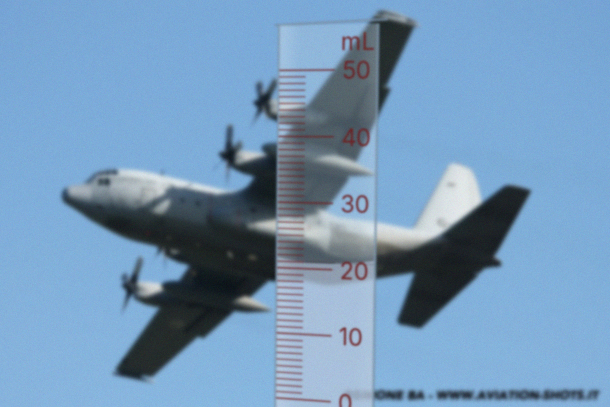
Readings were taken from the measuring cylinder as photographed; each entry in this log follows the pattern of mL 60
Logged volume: mL 21
